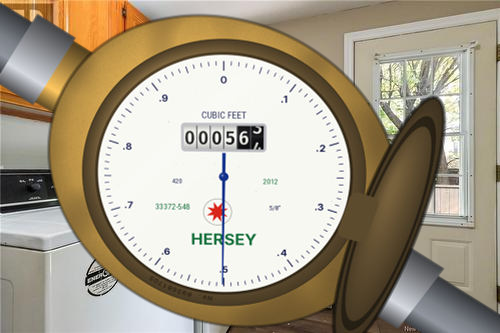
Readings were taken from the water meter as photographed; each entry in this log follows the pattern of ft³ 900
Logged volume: ft³ 563.50
